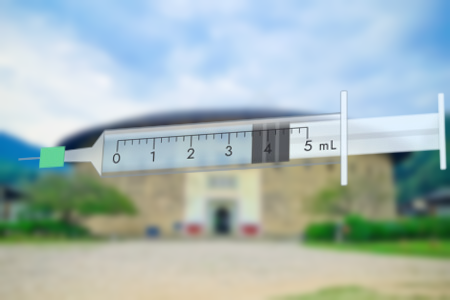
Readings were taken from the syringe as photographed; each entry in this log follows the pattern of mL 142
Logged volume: mL 3.6
